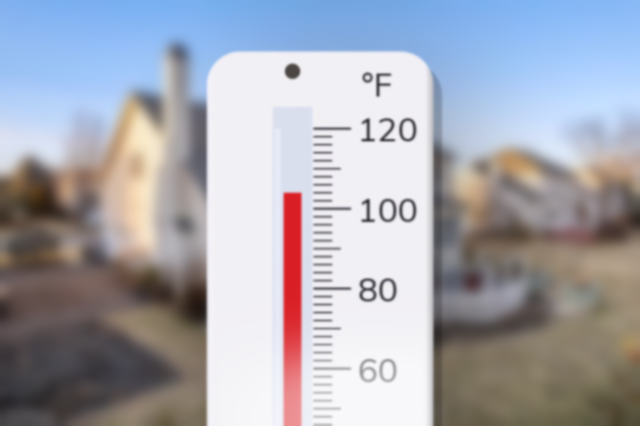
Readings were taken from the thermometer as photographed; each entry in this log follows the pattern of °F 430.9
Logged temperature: °F 104
